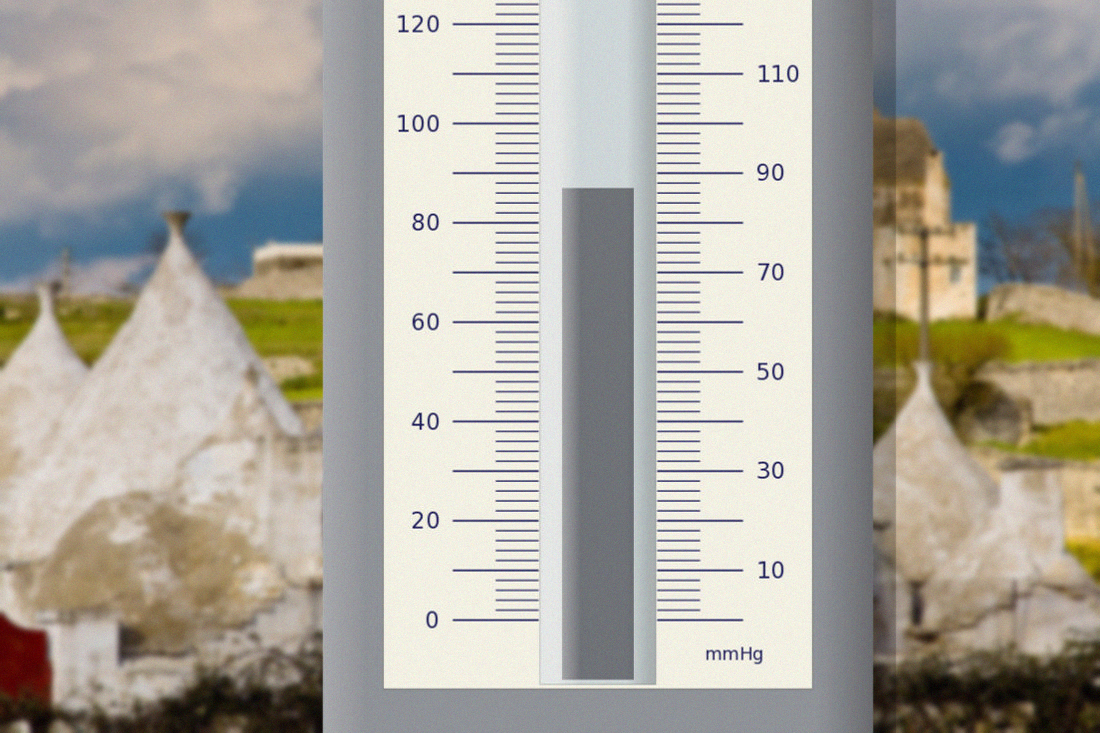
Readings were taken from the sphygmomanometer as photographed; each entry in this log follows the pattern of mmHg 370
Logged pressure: mmHg 87
